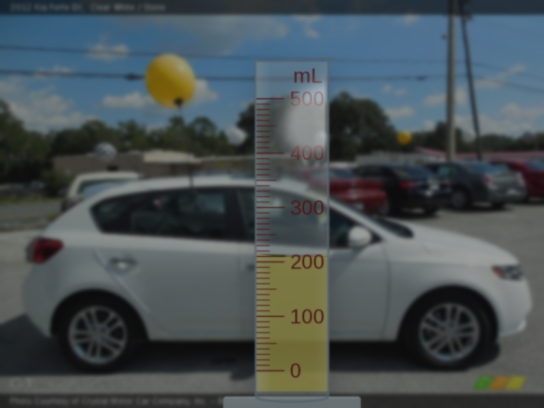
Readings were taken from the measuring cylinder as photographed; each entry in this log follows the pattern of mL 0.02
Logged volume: mL 210
